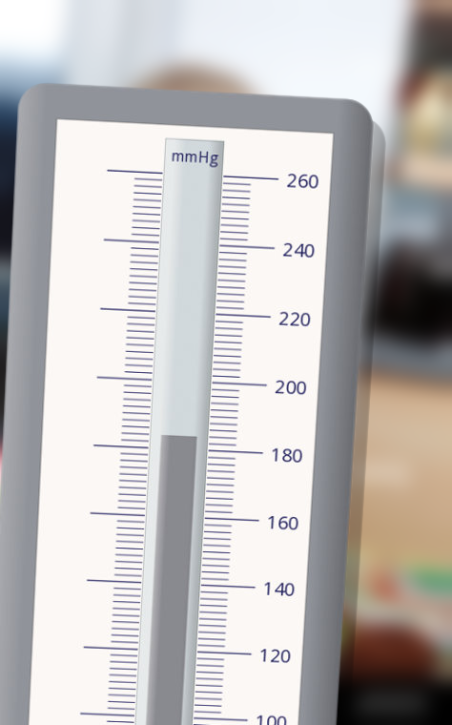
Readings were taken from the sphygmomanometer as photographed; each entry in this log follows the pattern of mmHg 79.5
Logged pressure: mmHg 184
